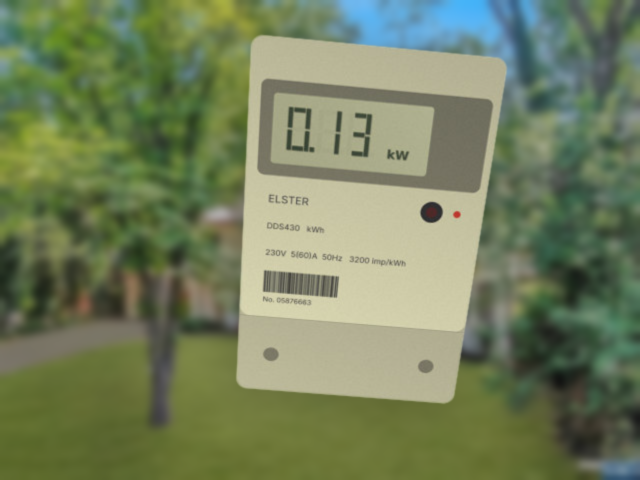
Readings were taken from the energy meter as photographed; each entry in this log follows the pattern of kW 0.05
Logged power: kW 0.13
